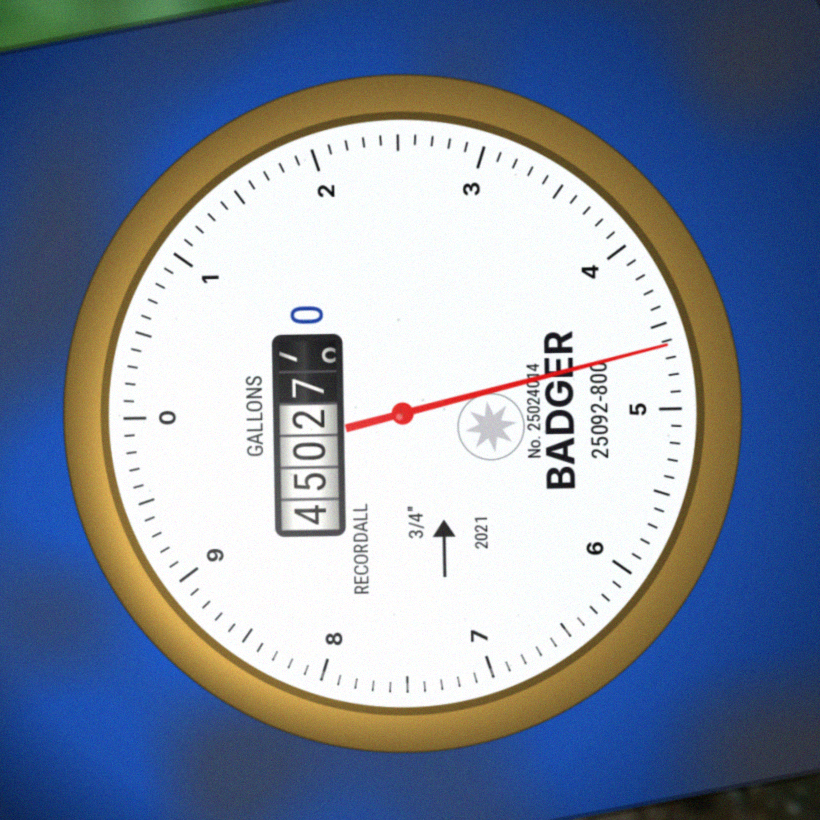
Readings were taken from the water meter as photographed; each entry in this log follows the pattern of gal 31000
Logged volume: gal 4502774.6
